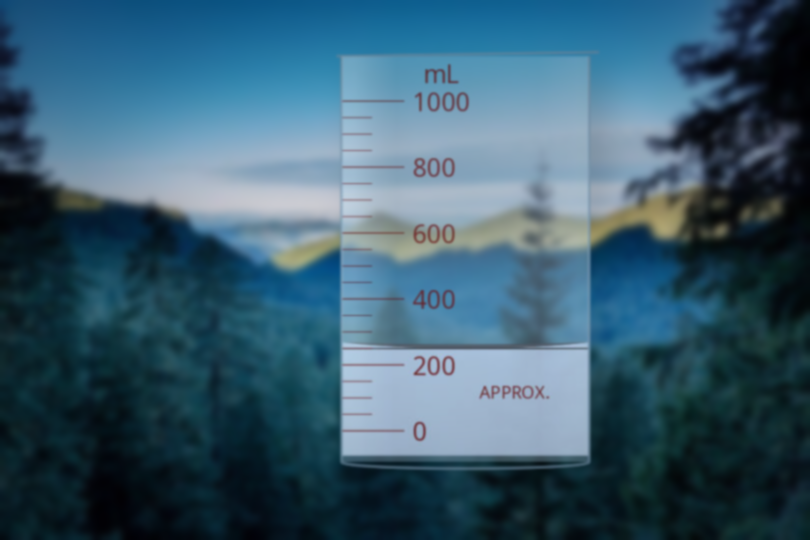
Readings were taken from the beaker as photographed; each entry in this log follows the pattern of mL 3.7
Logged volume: mL 250
